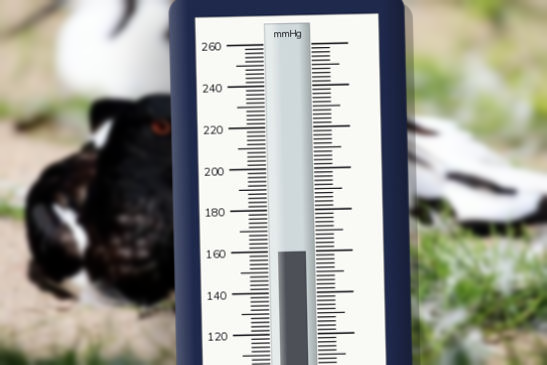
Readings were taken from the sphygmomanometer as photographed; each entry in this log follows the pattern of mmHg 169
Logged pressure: mmHg 160
